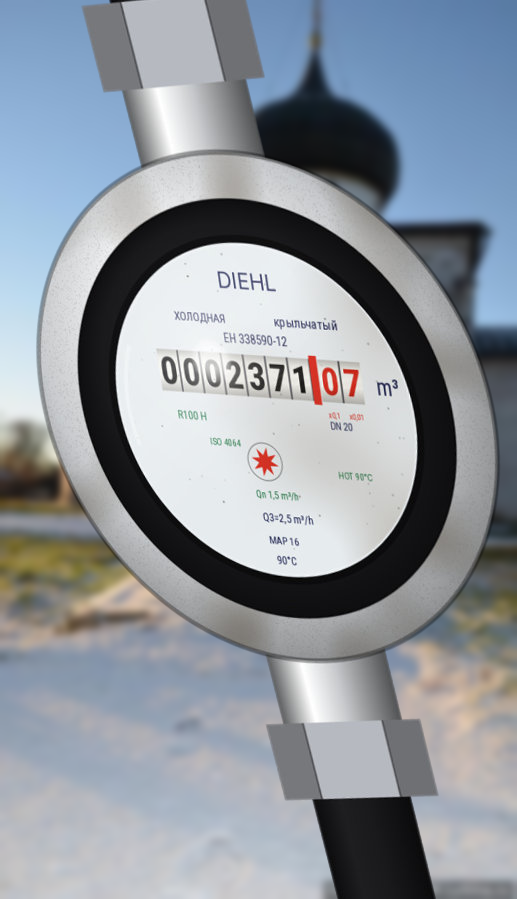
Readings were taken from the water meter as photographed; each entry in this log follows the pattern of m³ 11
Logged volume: m³ 2371.07
